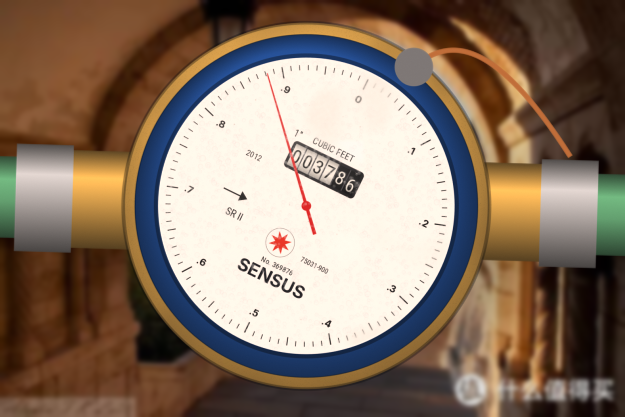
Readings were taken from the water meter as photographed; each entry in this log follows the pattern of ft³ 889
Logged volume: ft³ 3785.88
